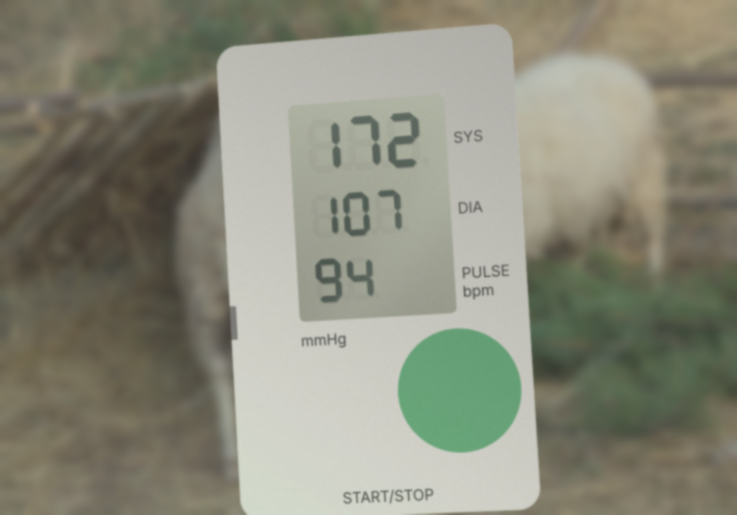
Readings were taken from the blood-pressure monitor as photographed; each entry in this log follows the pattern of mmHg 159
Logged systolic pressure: mmHg 172
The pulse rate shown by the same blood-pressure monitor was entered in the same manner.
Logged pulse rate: bpm 94
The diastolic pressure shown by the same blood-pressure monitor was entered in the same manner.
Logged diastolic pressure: mmHg 107
